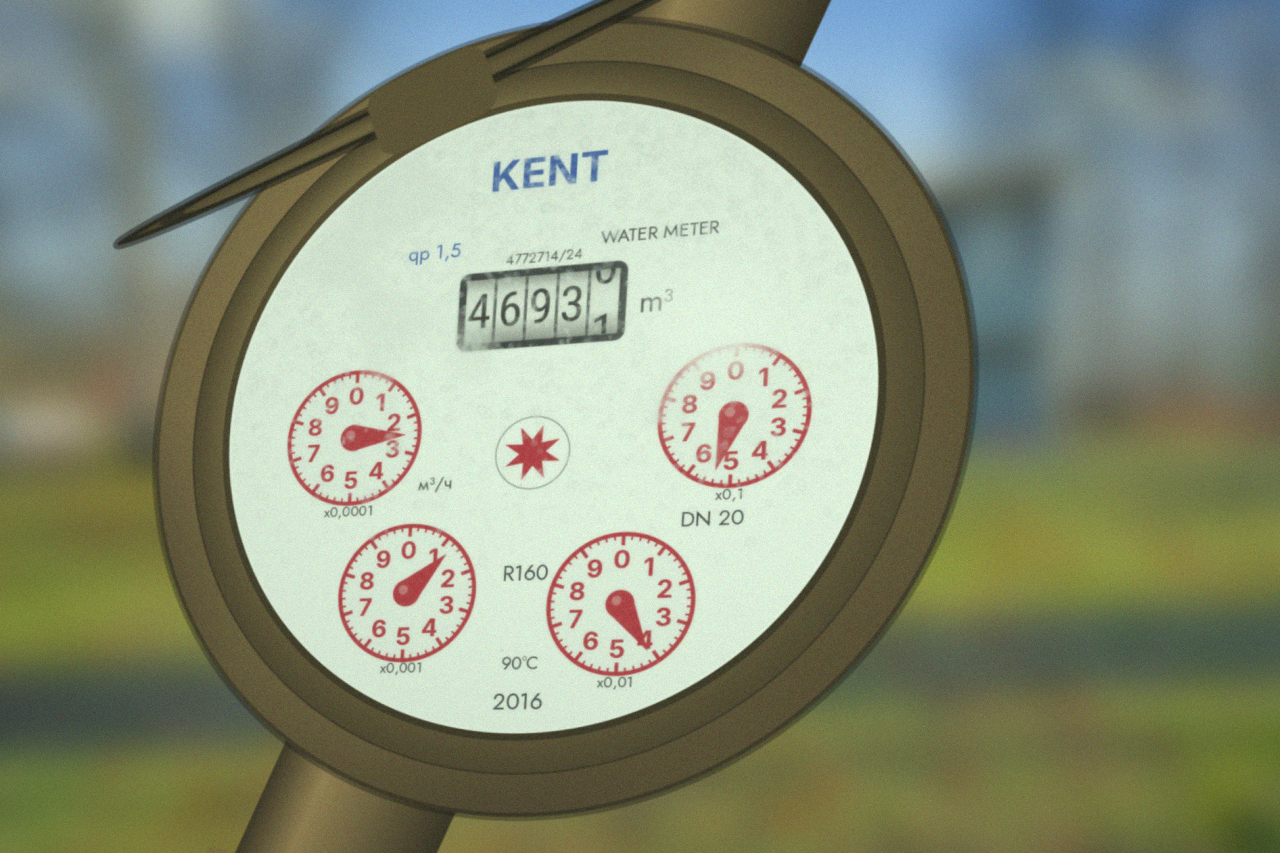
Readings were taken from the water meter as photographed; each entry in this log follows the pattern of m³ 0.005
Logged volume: m³ 46930.5412
